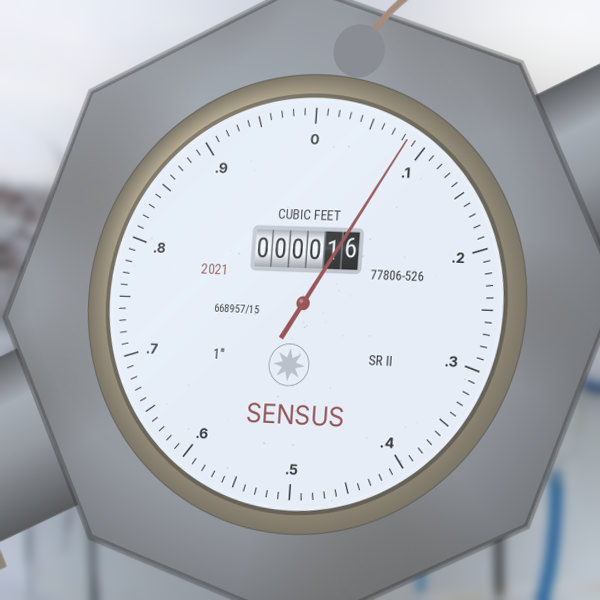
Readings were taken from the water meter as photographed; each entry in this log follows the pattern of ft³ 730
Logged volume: ft³ 16.08
